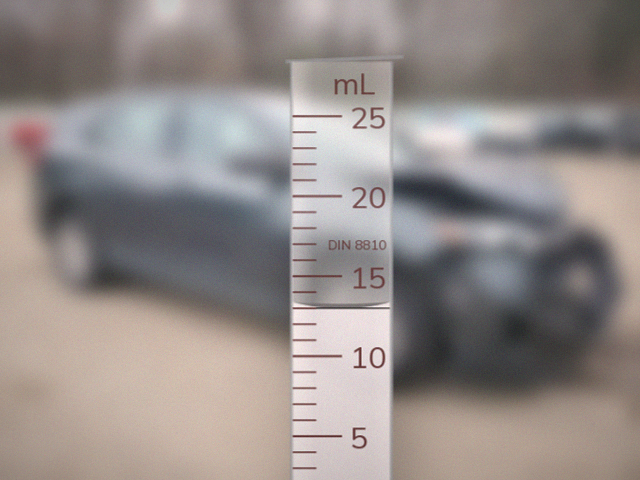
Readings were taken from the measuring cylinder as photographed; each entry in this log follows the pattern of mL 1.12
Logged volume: mL 13
